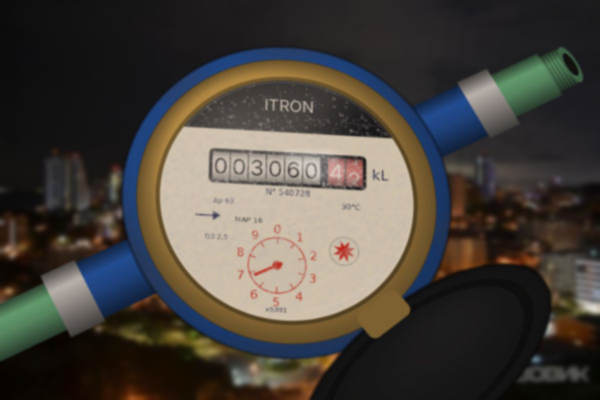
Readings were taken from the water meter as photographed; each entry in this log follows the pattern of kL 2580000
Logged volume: kL 3060.416
